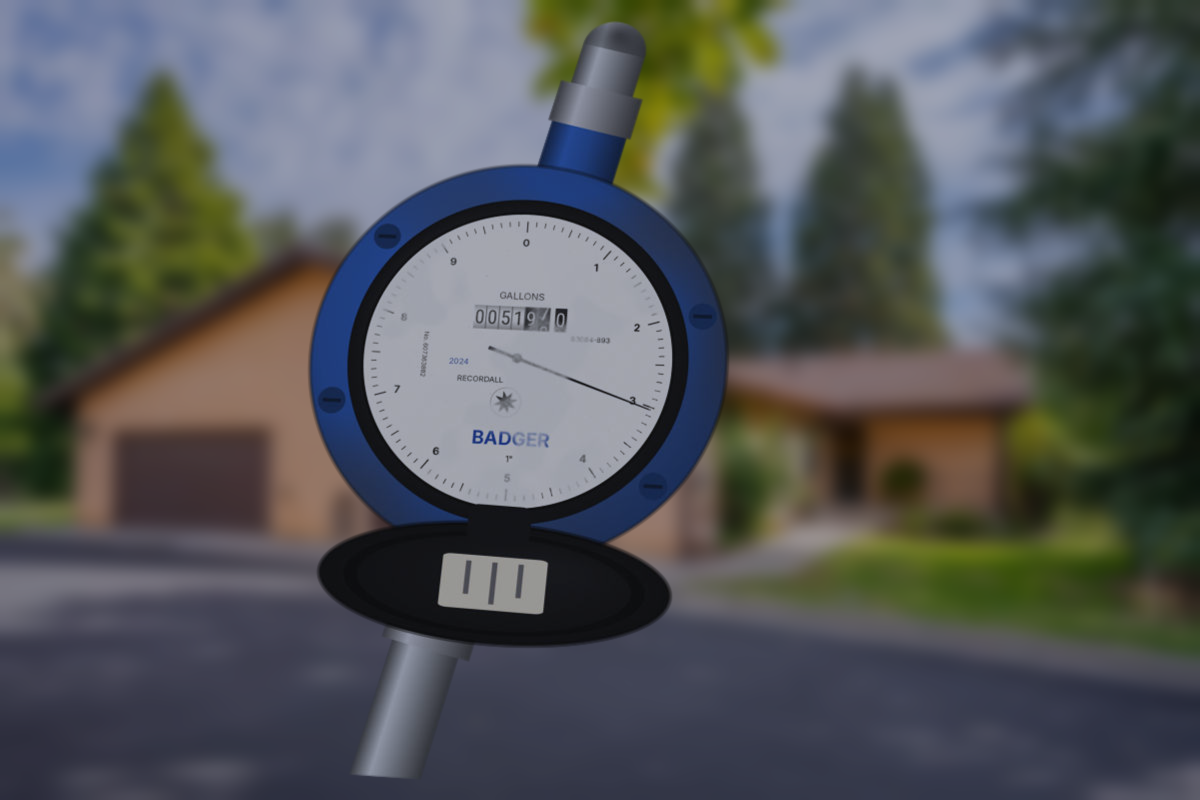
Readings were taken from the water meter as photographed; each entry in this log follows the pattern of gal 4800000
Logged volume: gal 51973.0
